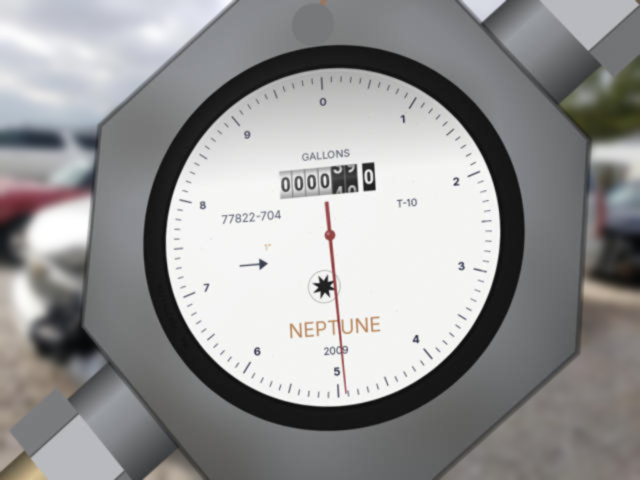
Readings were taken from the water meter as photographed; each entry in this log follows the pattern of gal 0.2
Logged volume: gal 394.9
